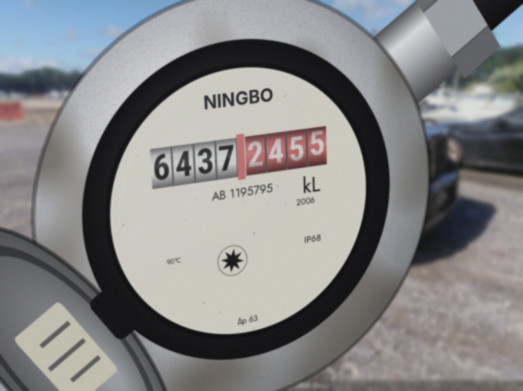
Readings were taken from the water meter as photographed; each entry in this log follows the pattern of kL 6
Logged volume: kL 6437.2455
